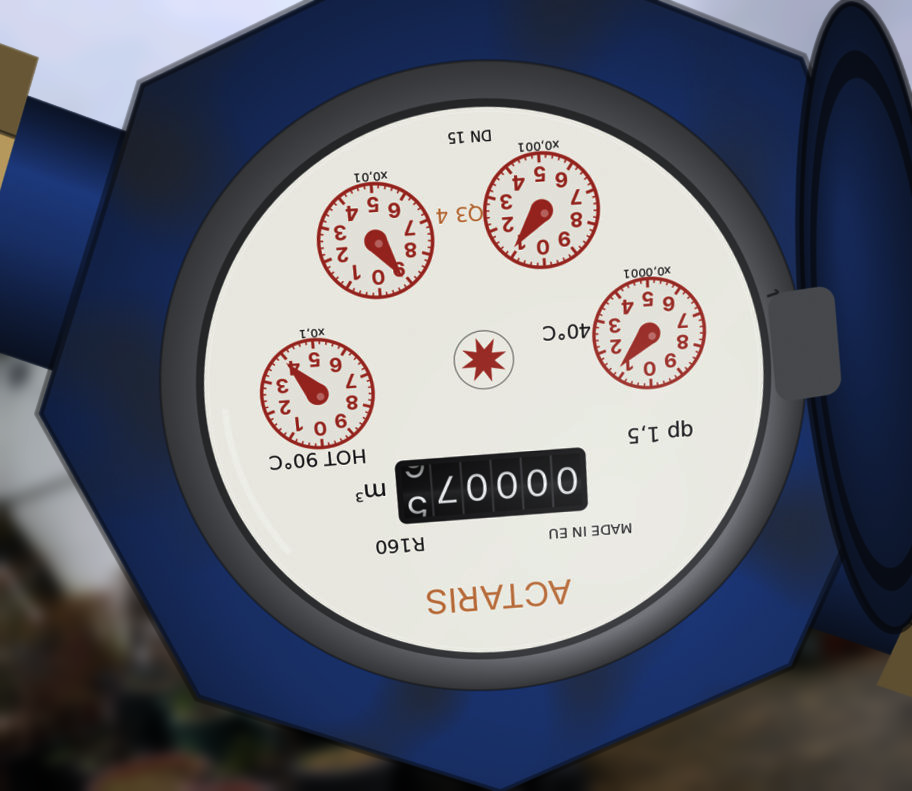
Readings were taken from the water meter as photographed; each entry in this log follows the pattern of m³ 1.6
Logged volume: m³ 75.3911
